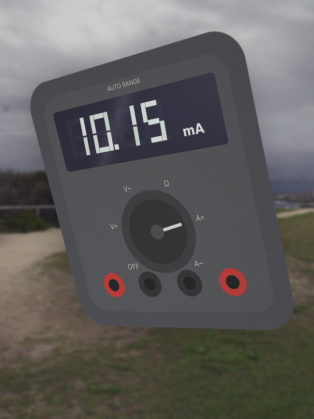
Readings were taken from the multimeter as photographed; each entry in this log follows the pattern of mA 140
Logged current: mA 10.15
